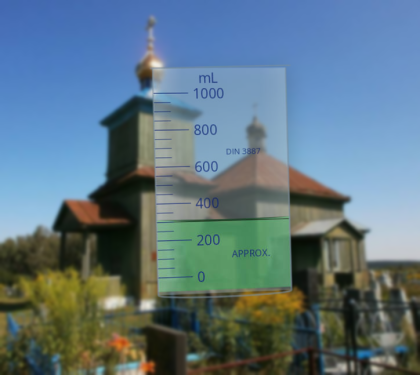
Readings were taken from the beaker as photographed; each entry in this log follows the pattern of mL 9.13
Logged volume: mL 300
